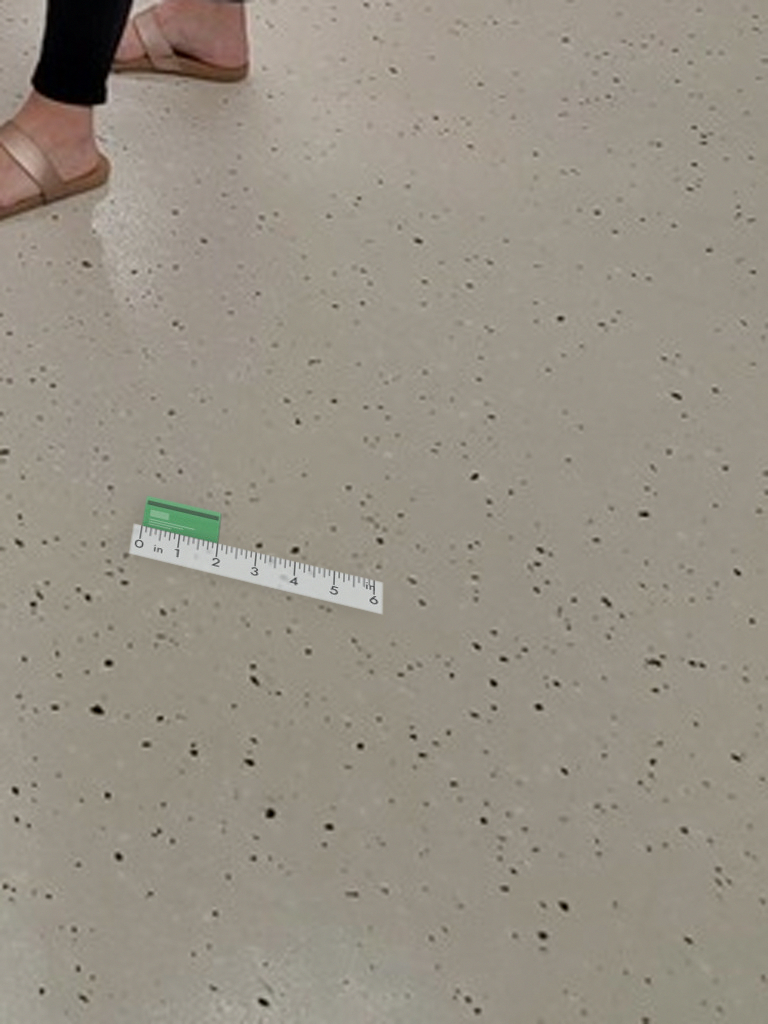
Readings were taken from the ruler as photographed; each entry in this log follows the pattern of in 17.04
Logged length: in 2
